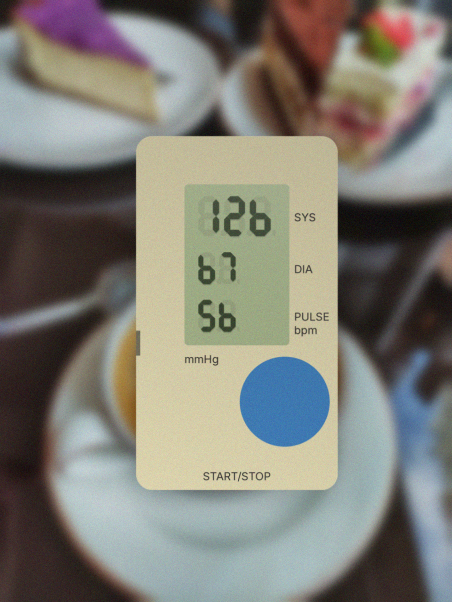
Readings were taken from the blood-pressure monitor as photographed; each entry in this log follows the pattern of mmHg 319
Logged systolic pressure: mmHg 126
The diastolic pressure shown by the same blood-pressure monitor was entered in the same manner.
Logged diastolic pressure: mmHg 67
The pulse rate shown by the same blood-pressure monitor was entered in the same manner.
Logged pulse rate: bpm 56
